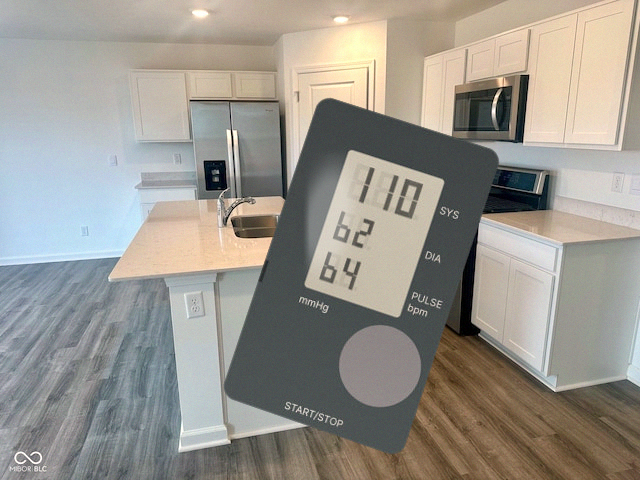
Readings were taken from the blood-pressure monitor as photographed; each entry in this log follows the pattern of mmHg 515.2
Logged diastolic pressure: mmHg 62
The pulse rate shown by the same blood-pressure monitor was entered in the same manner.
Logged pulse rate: bpm 64
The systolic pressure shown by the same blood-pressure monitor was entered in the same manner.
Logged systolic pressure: mmHg 110
